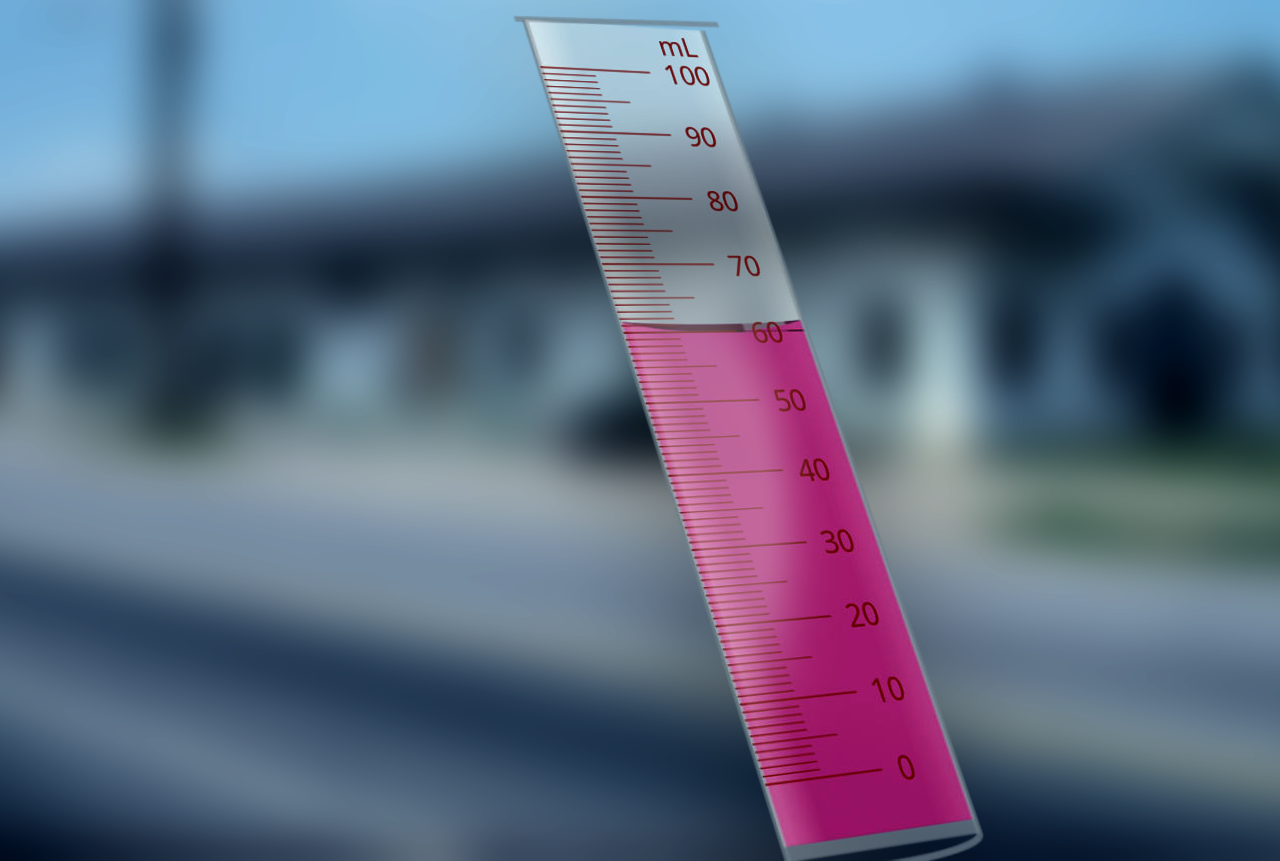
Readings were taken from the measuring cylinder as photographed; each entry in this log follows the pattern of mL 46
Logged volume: mL 60
